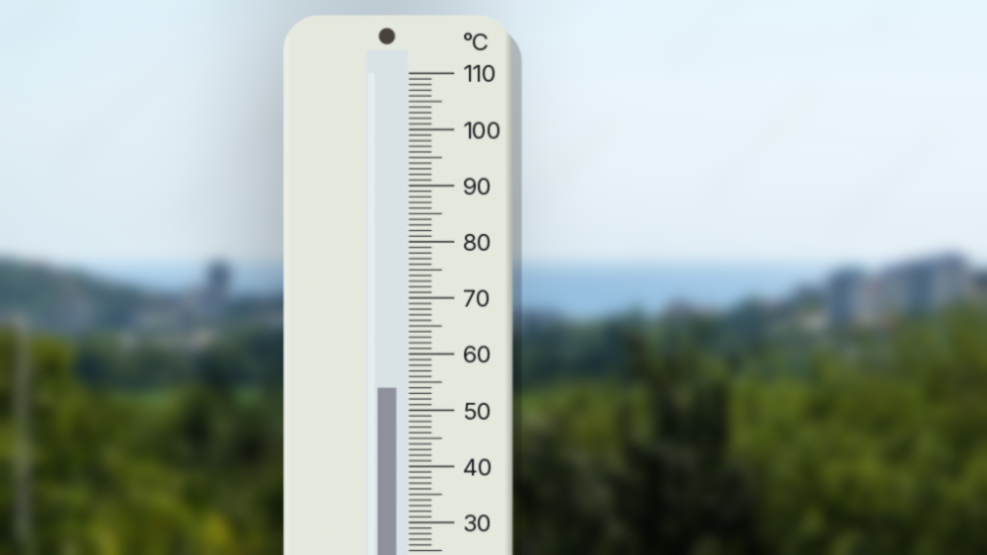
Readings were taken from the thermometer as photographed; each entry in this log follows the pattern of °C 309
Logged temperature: °C 54
